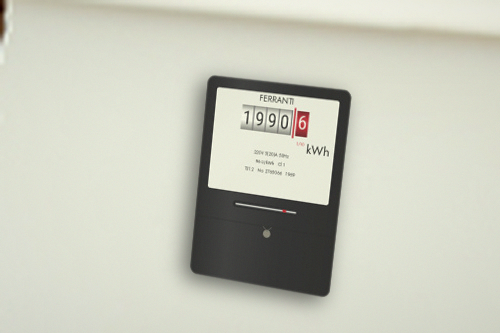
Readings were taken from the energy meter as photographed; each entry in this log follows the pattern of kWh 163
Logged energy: kWh 1990.6
